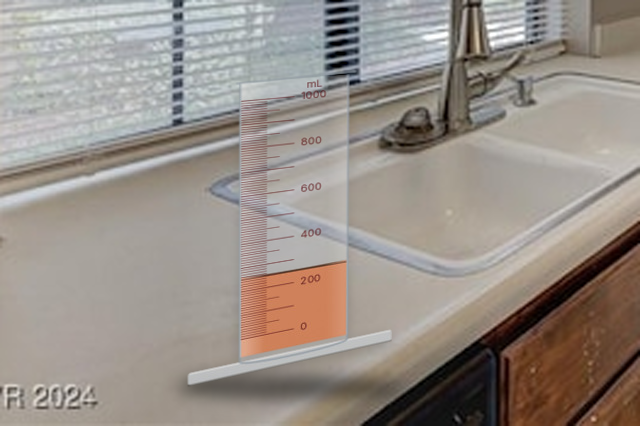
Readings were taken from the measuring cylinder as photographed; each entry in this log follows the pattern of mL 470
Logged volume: mL 250
